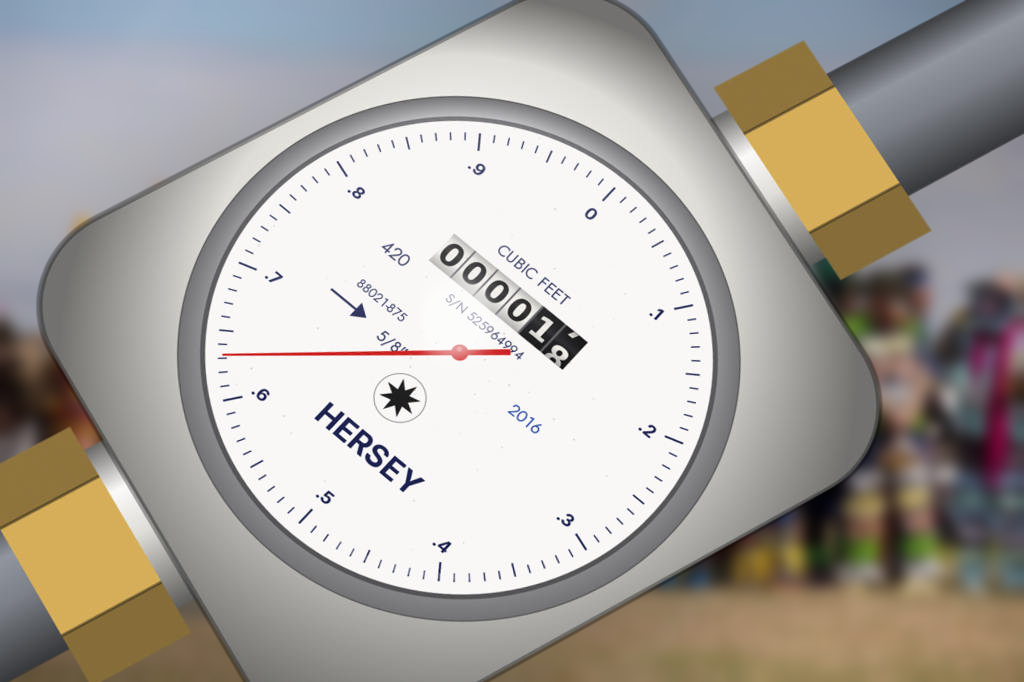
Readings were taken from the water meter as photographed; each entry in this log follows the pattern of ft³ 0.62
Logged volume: ft³ 17.63
